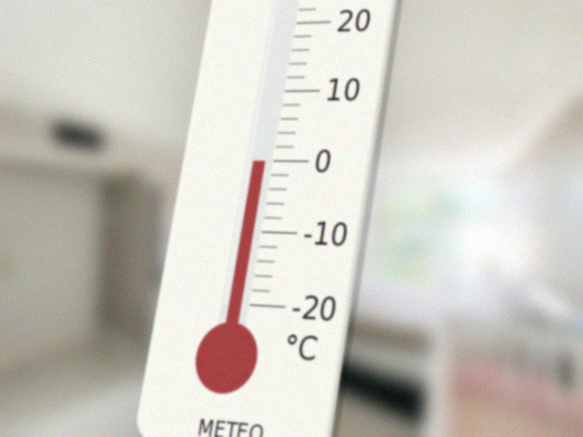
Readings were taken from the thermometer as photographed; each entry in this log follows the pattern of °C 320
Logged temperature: °C 0
